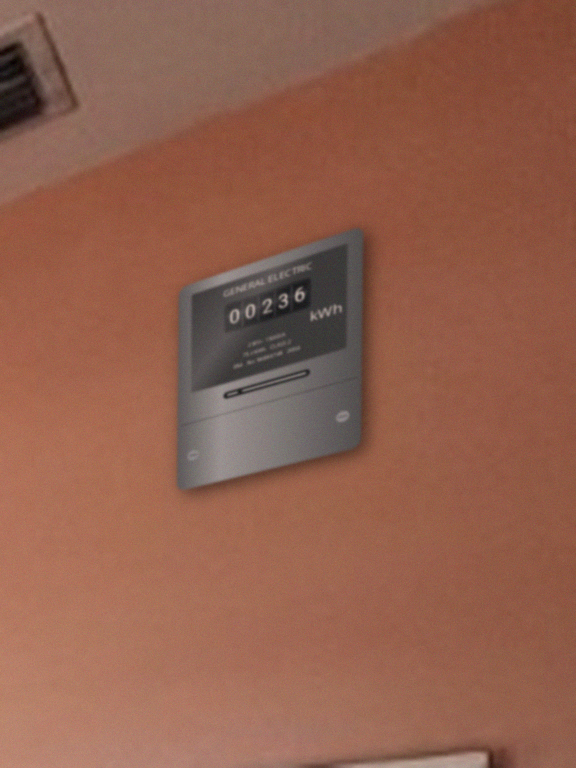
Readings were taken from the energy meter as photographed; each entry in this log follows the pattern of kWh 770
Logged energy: kWh 236
